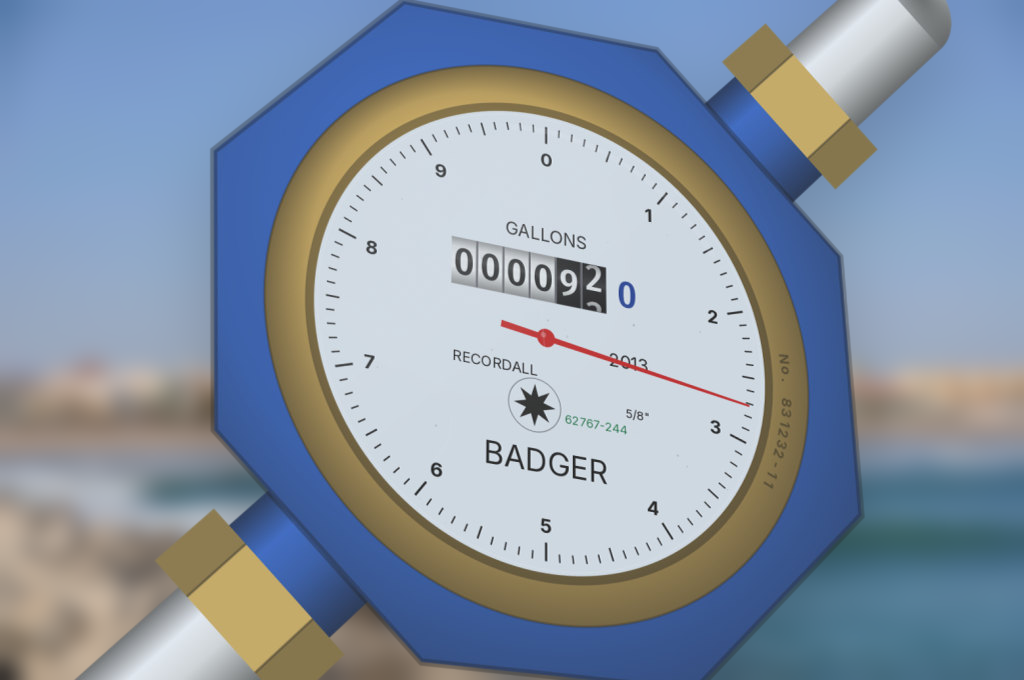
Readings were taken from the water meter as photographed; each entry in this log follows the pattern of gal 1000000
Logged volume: gal 922.7
